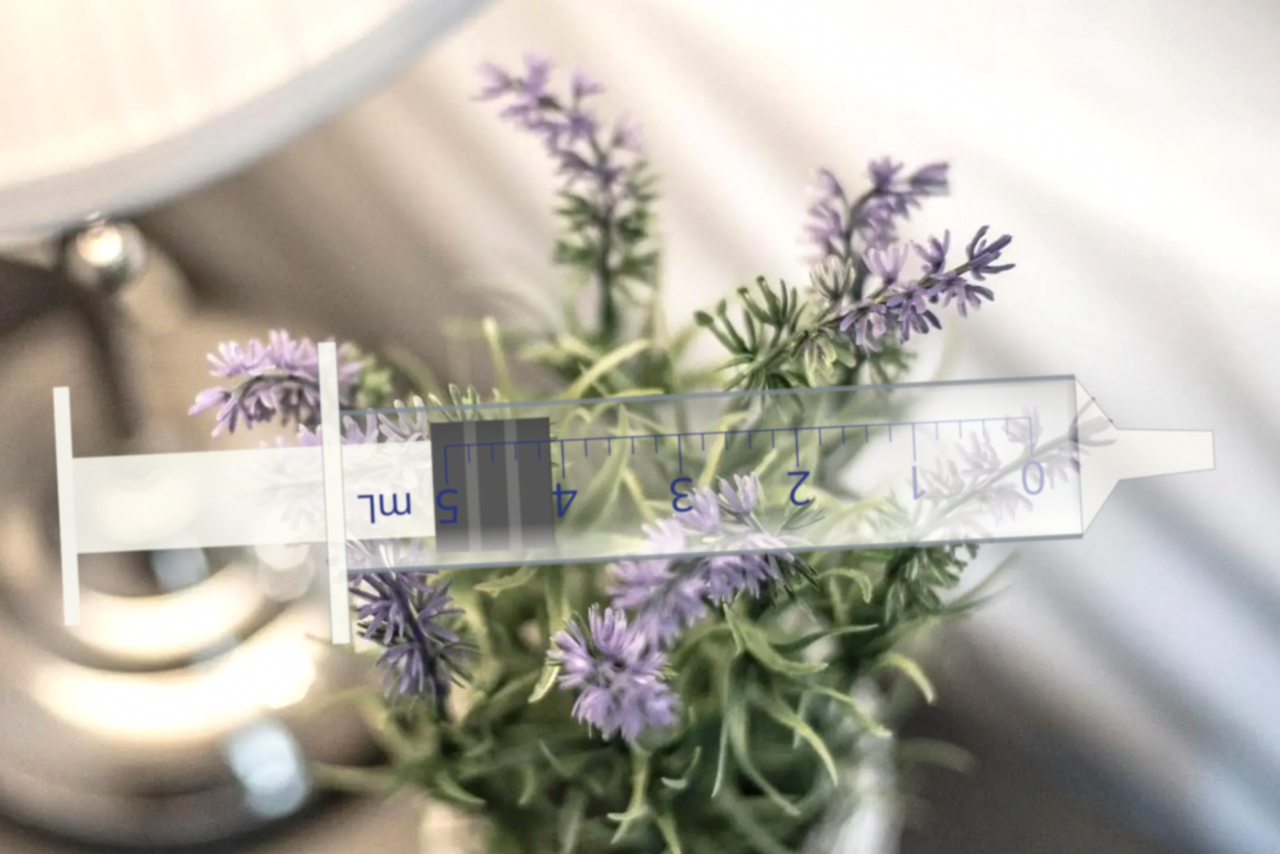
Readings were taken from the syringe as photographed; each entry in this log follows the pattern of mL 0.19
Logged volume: mL 4.1
